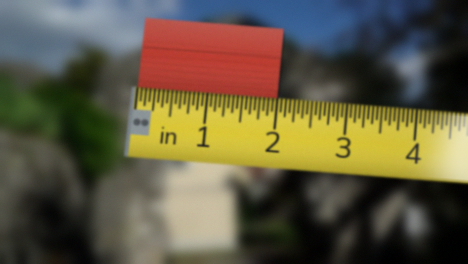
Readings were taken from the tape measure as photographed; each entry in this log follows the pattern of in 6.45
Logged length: in 2
